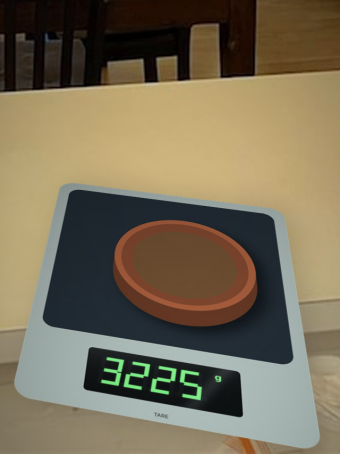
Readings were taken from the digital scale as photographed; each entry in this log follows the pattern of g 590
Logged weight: g 3225
